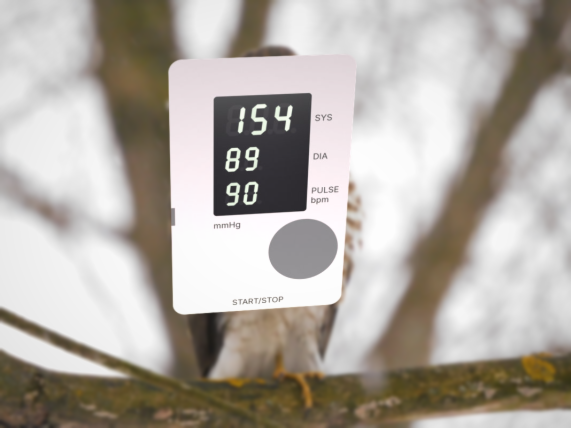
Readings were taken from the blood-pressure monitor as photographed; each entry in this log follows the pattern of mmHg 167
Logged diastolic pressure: mmHg 89
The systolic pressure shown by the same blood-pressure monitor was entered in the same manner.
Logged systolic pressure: mmHg 154
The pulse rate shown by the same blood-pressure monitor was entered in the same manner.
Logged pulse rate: bpm 90
